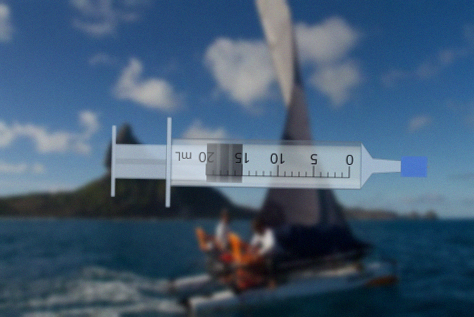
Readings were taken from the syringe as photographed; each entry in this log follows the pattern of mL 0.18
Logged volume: mL 15
